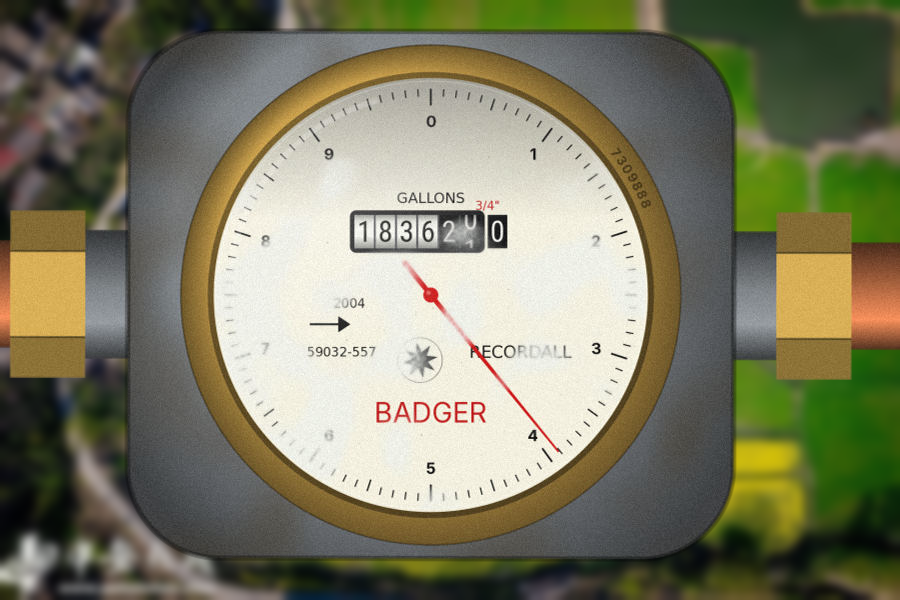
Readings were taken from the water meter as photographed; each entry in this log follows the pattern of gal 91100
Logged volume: gal 1836203.9
